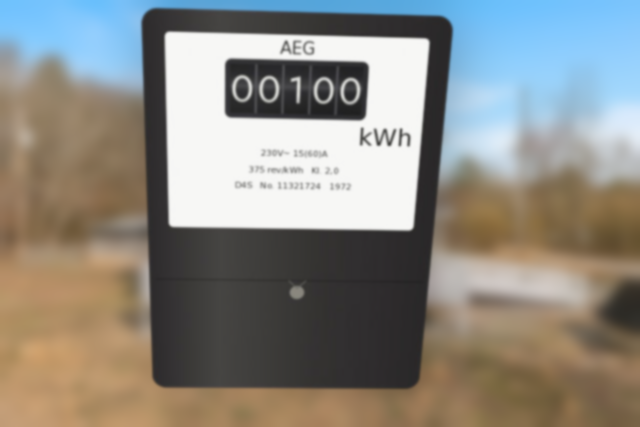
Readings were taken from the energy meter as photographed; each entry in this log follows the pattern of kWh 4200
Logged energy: kWh 100
